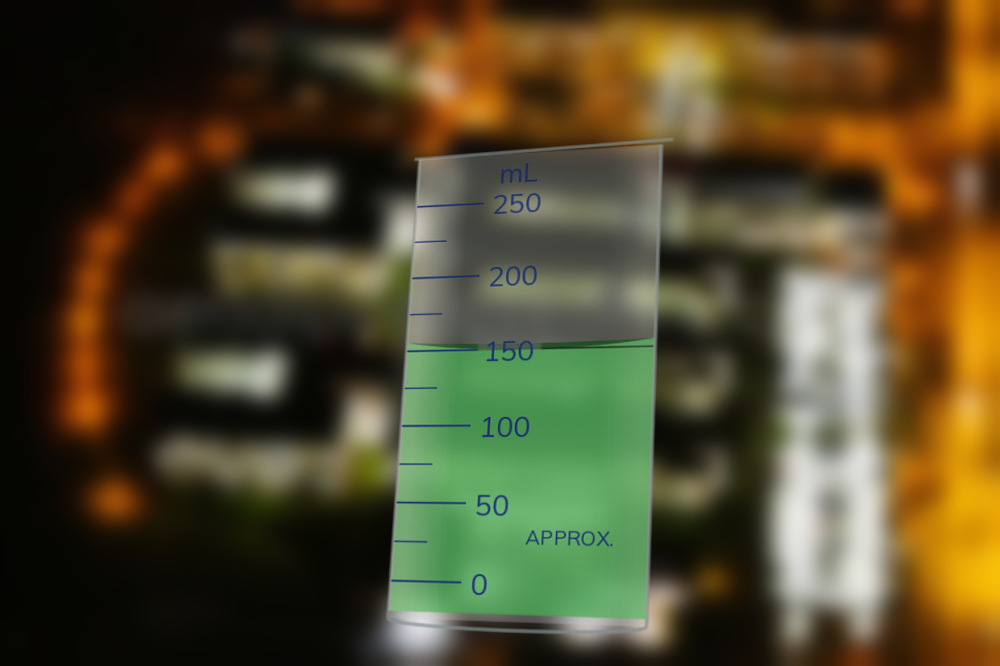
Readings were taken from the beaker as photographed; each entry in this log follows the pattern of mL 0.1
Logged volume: mL 150
